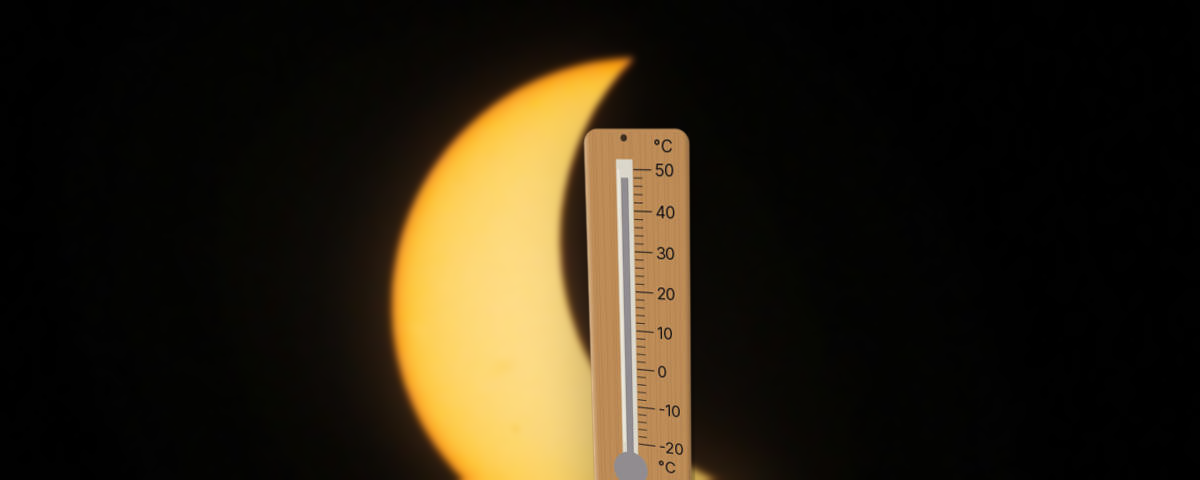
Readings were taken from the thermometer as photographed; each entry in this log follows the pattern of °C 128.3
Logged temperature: °C 48
